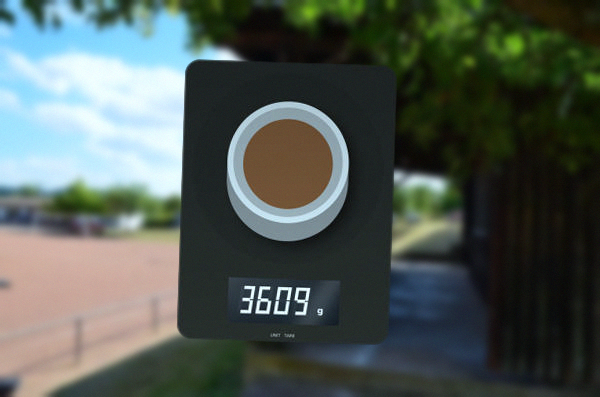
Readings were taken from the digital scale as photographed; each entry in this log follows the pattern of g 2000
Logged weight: g 3609
